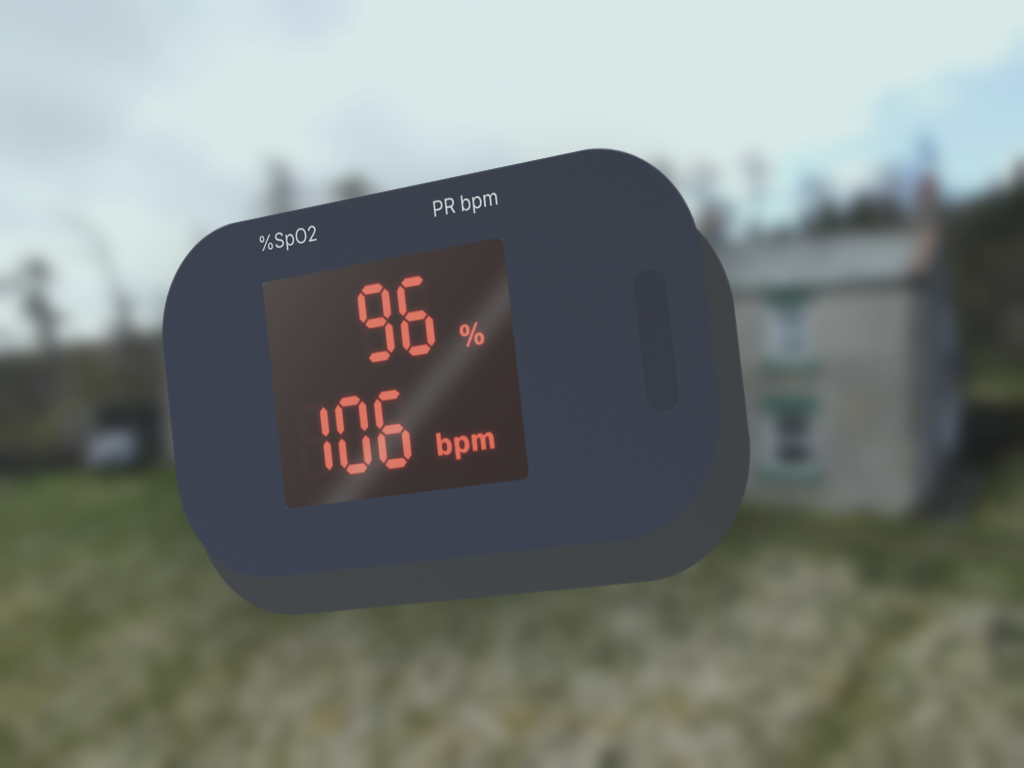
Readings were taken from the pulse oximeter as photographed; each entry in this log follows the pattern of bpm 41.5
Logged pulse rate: bpm 106
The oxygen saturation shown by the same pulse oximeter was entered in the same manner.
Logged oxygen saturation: % 96
